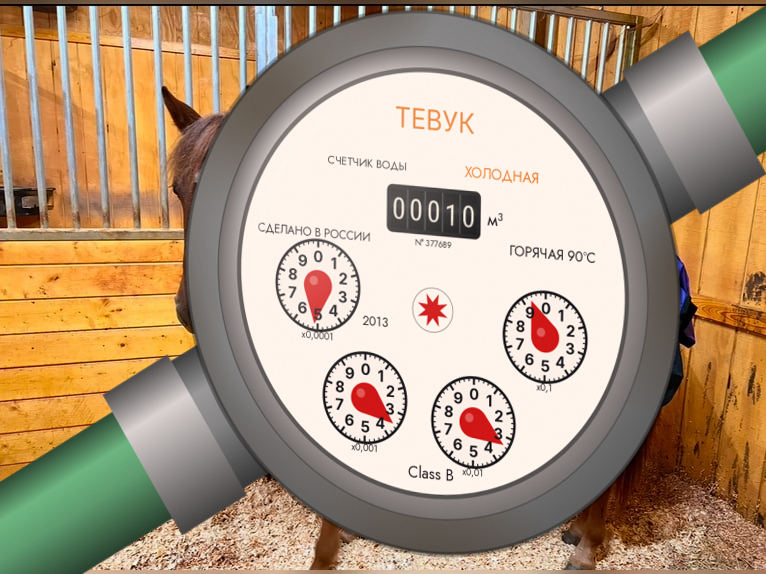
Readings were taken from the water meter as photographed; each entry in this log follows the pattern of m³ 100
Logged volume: m³ 9.9335
